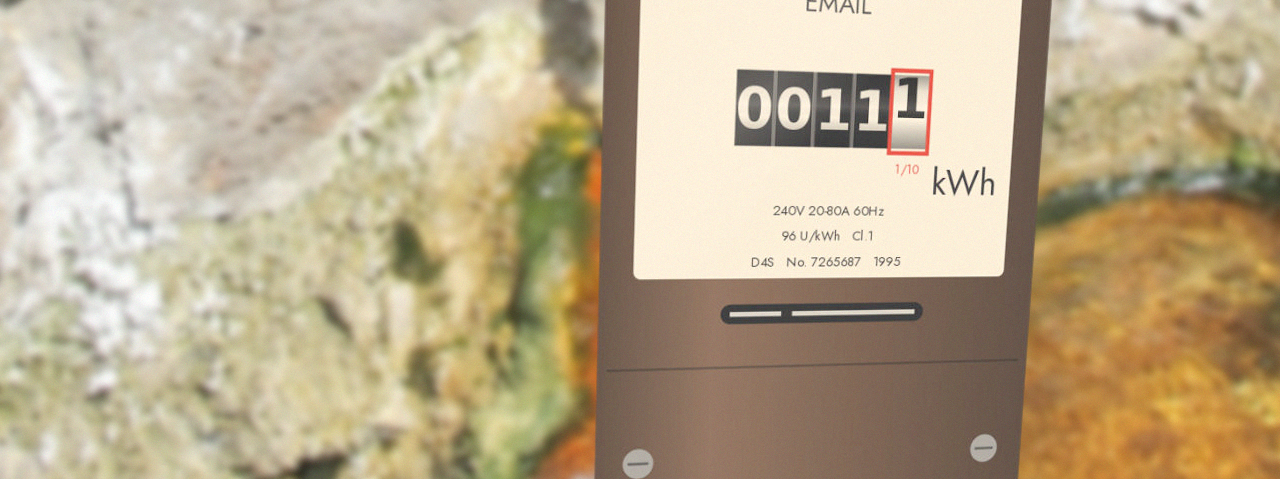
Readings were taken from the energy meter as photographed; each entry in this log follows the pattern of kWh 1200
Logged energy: kWh 11.1
